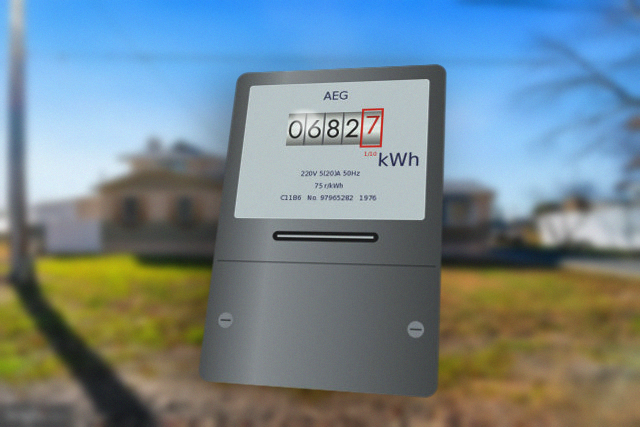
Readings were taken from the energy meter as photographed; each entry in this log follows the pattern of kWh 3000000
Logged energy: kWh 682.7
